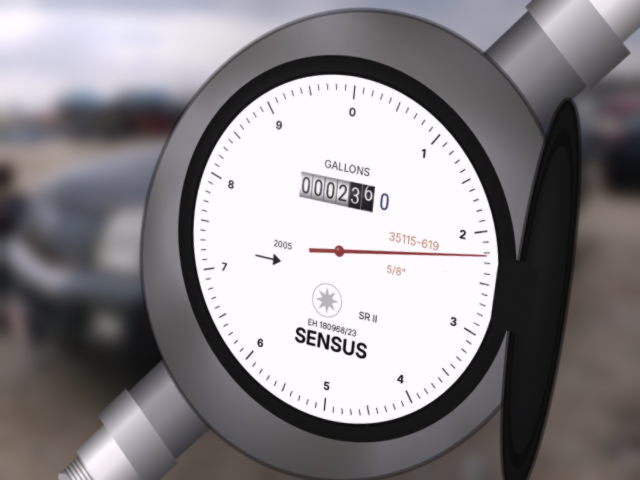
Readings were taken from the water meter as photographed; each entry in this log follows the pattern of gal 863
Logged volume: gal 2362.2
